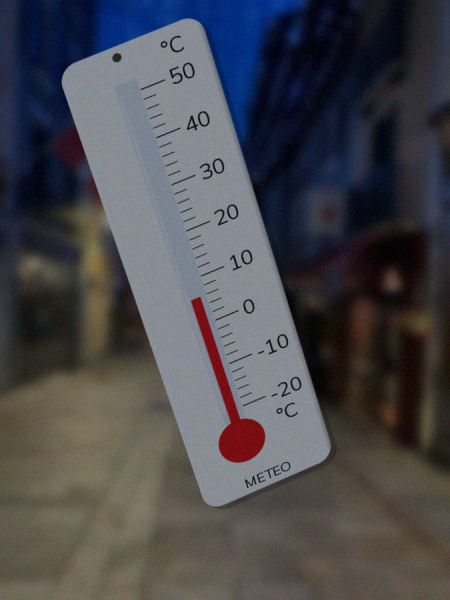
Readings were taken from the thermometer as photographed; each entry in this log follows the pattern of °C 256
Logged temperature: °C 6
